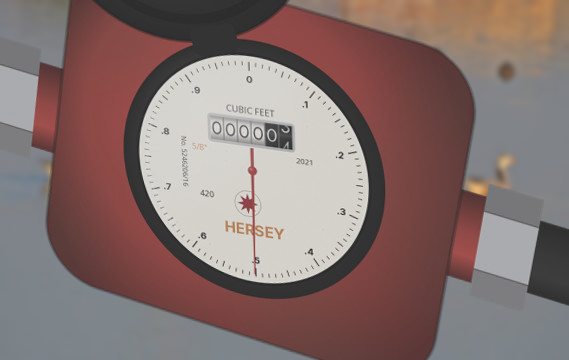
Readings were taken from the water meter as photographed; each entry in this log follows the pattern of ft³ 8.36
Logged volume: ft³ 3.50
